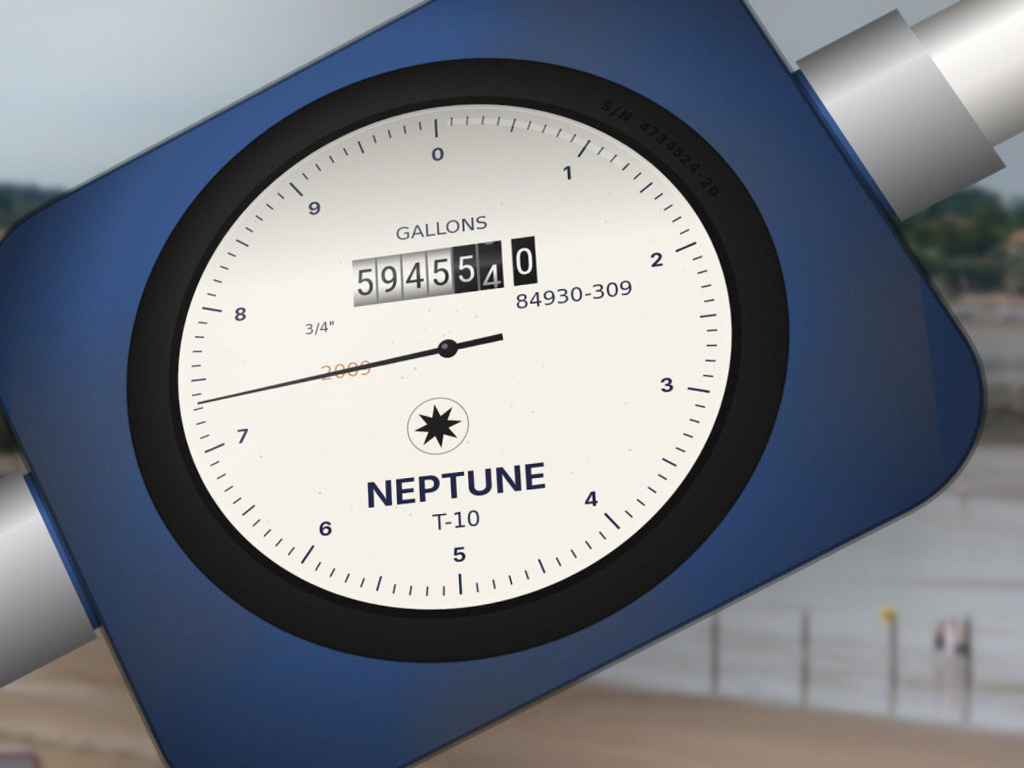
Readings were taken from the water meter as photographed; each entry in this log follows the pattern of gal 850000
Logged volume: gal 5945537.3
